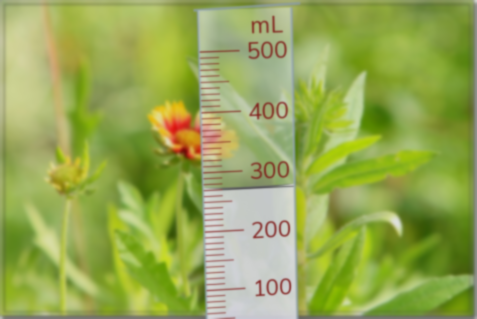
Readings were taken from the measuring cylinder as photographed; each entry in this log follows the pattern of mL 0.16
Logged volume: mL 270
